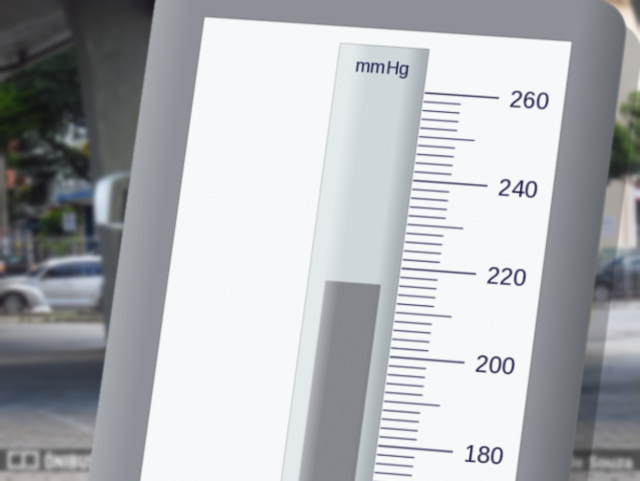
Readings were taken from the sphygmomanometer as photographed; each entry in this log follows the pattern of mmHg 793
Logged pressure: mmHg 216
